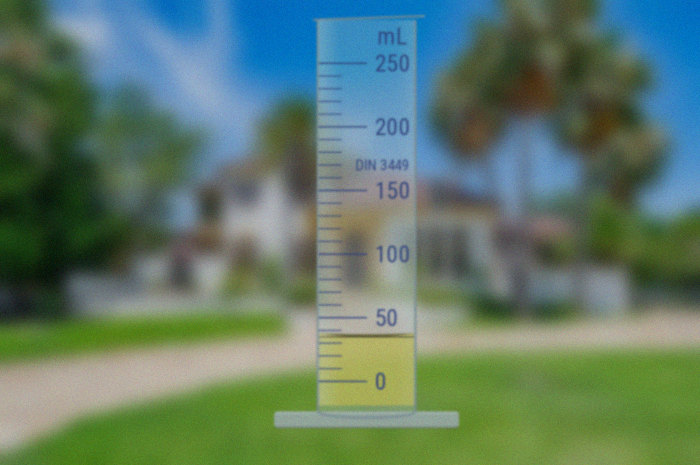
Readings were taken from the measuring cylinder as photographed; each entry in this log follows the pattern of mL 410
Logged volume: mL 35
